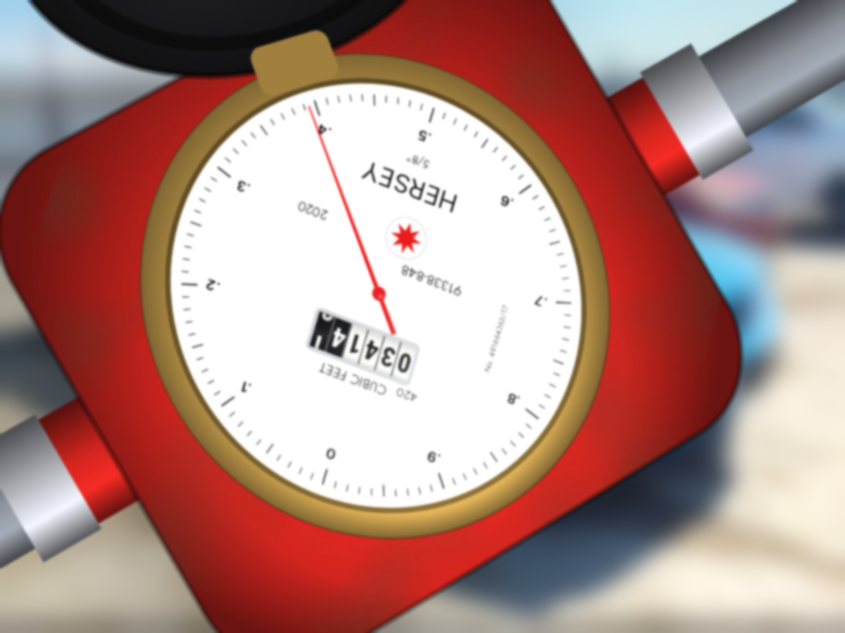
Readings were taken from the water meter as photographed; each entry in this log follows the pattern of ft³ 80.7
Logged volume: ft³ 34141.39
